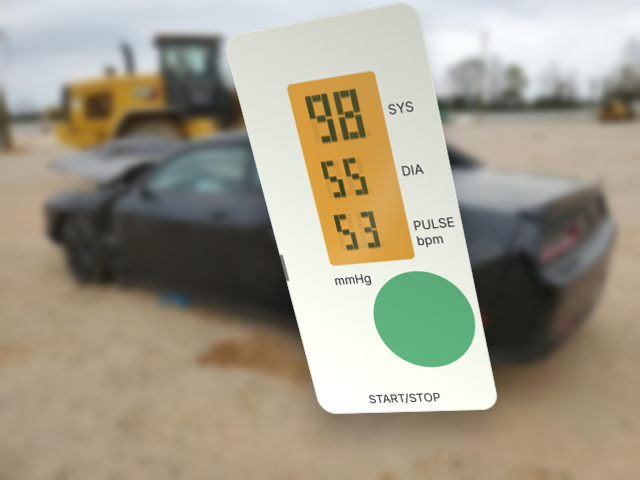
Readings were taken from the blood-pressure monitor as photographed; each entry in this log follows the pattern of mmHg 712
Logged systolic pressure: mmHg 98
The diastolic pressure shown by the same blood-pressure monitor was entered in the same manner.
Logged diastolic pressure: mmHg 55
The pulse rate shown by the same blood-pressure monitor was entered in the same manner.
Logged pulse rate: bpm 53
